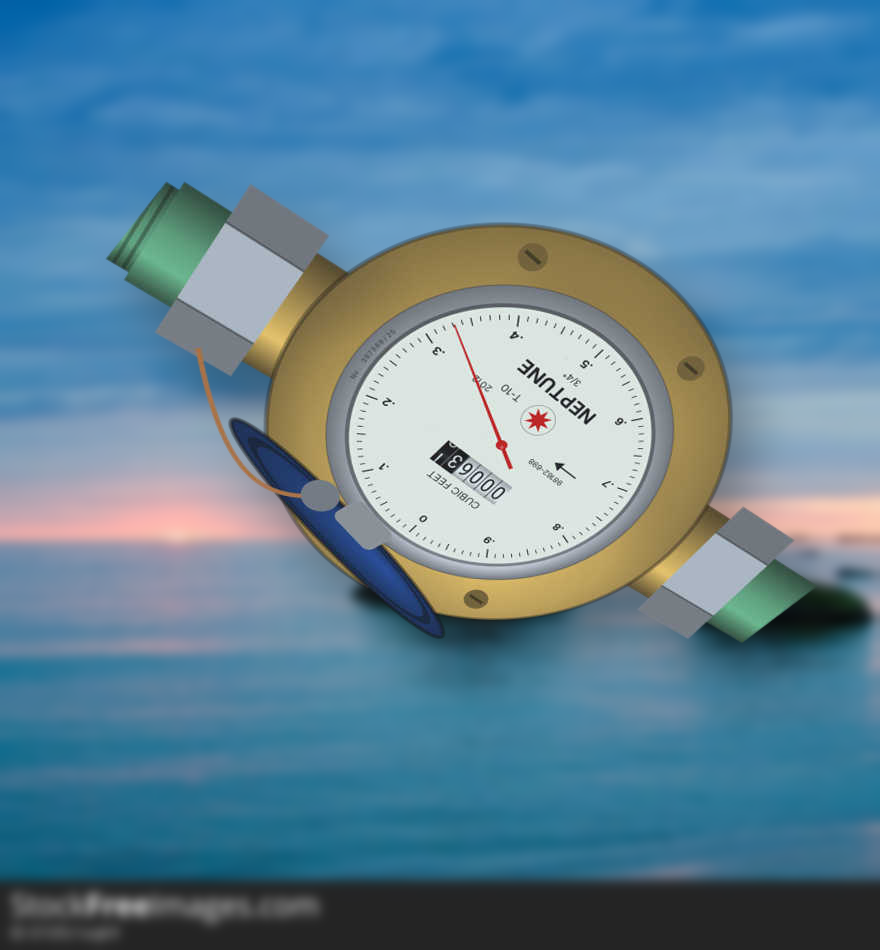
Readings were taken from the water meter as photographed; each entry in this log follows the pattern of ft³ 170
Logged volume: ft³ 631.33
